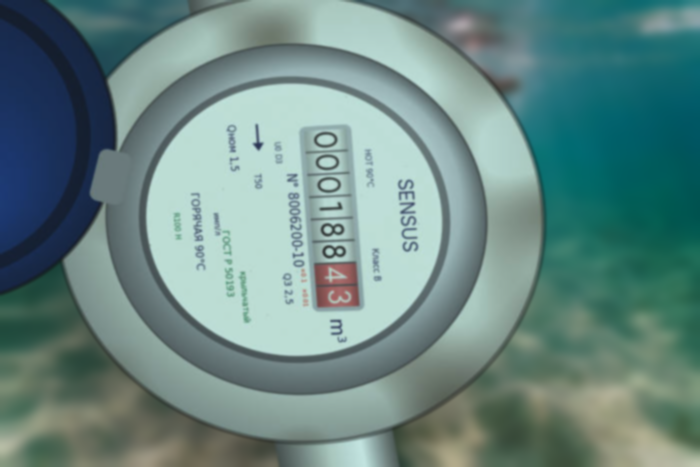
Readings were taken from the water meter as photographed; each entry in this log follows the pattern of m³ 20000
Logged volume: m³ 188.43
